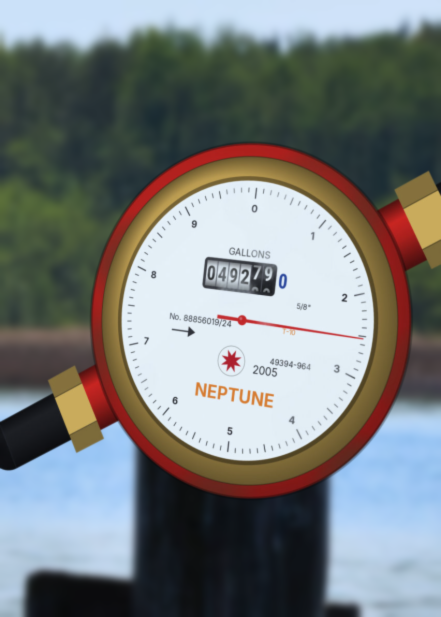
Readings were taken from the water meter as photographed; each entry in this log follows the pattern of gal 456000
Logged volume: gal 492792.5
